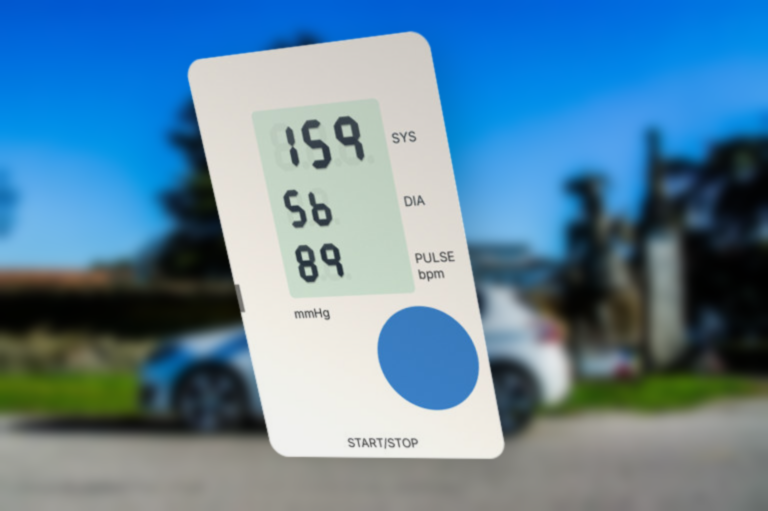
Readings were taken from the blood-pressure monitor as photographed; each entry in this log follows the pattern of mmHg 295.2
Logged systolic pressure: mmHg 159
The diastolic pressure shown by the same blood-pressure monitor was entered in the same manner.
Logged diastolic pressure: mmHg 56
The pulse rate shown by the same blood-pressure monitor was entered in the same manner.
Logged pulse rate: bpm 89
